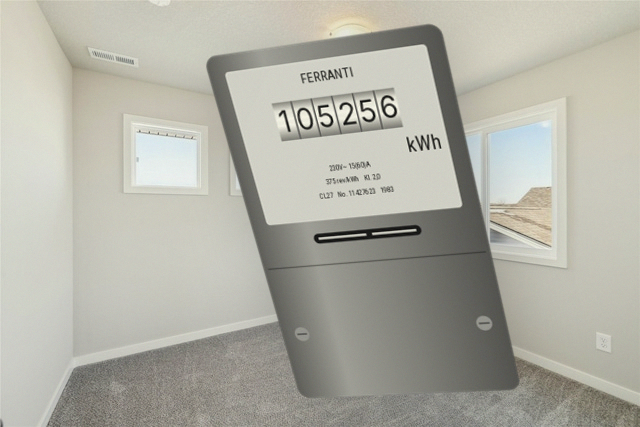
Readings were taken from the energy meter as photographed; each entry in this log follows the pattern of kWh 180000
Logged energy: kWh 105256
